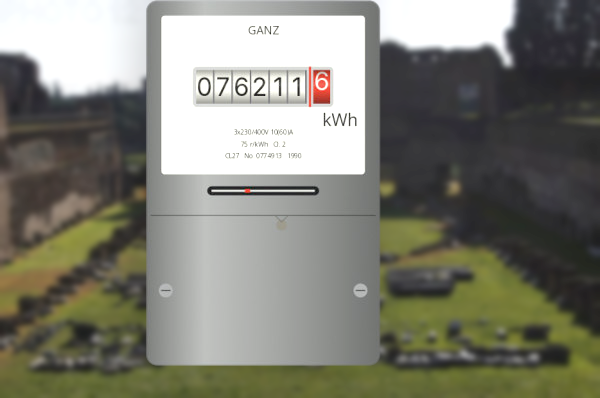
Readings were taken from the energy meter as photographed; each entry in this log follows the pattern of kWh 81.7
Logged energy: kWh 76211.6
